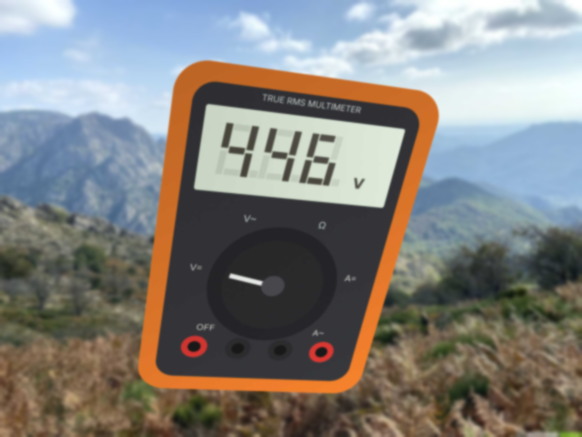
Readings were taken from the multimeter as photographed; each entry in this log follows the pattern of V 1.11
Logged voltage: V 446
